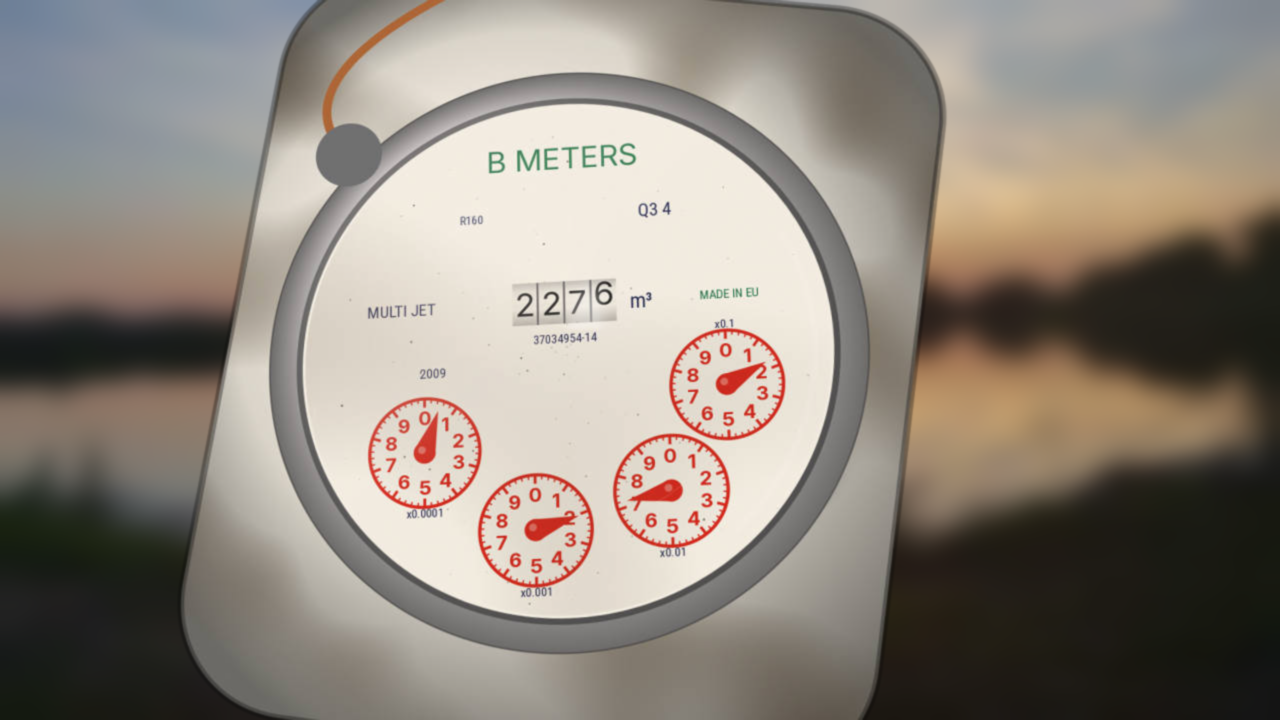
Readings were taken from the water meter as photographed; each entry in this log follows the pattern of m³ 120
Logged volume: m³ 2276.1720
